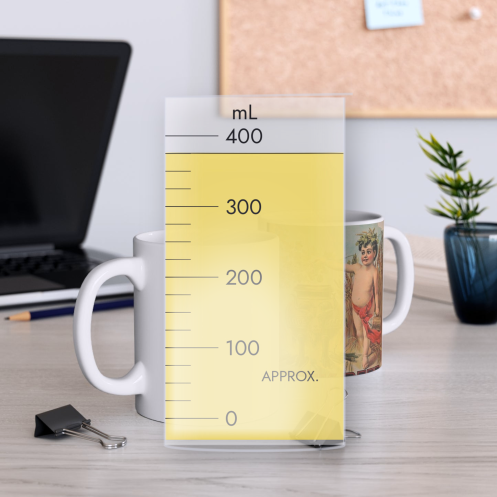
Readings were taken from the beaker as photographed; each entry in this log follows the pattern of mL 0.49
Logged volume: mL 375
